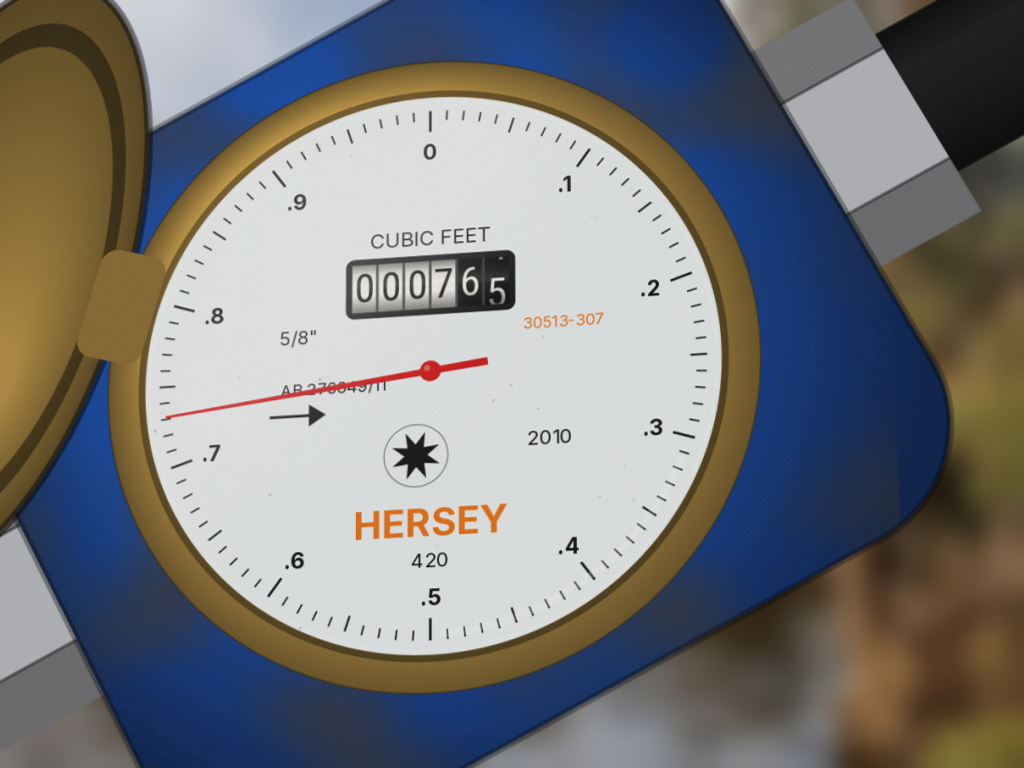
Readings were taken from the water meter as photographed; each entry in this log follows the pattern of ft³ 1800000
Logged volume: ft³ 764.73
